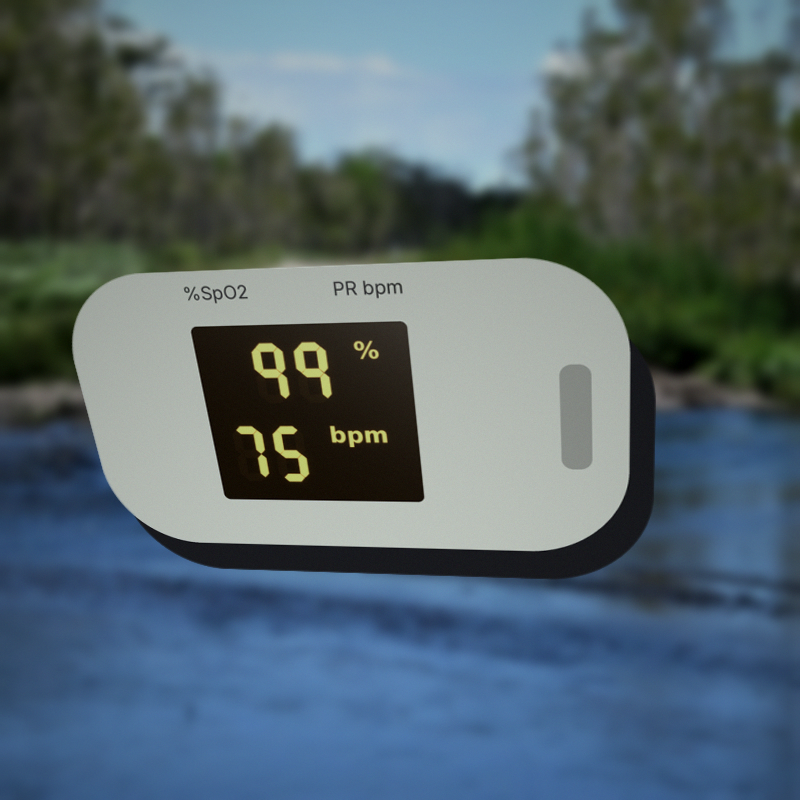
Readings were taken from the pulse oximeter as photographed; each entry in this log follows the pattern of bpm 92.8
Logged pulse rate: bpm 75
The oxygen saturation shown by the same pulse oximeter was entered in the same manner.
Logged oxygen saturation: % 99
